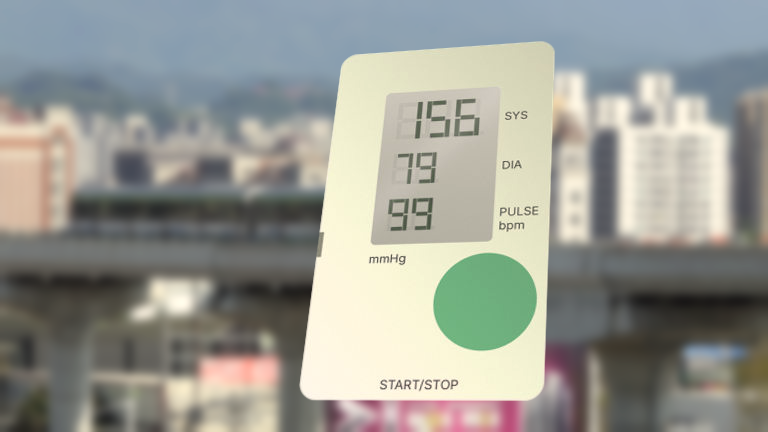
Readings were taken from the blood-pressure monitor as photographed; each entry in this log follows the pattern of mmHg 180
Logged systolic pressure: mmHg 156
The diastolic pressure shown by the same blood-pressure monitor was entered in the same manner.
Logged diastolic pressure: mmHg 79
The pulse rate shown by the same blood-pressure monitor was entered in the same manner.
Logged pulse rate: bpm 99
